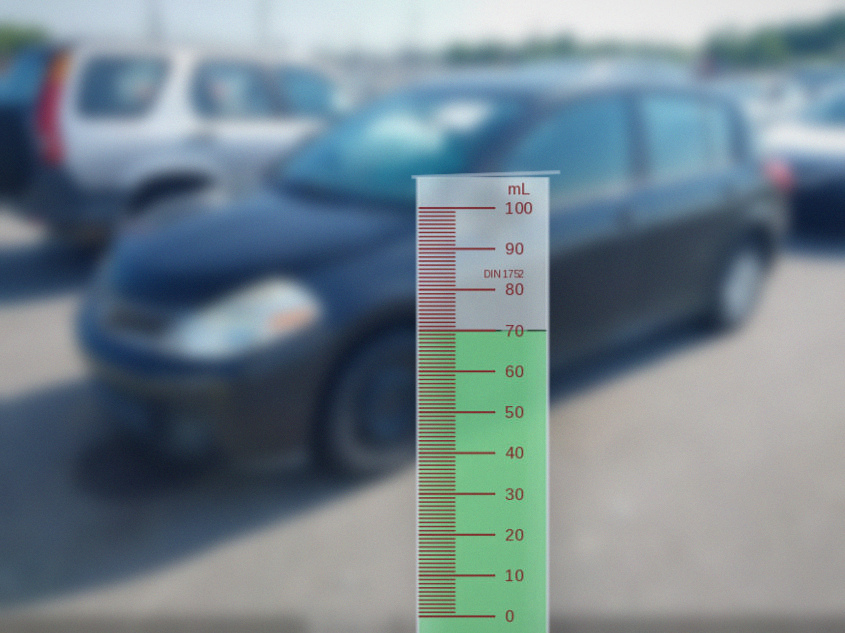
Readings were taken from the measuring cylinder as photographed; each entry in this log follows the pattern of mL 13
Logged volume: mL 70
